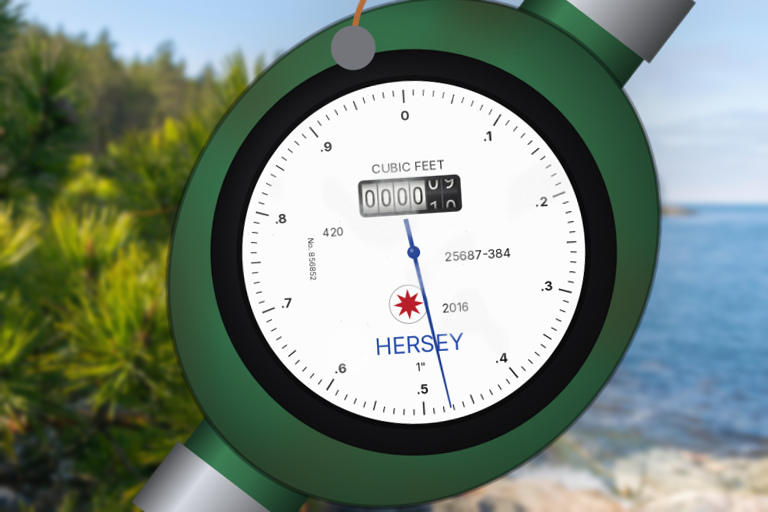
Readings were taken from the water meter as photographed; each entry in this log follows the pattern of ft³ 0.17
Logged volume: ft³ 9.47
